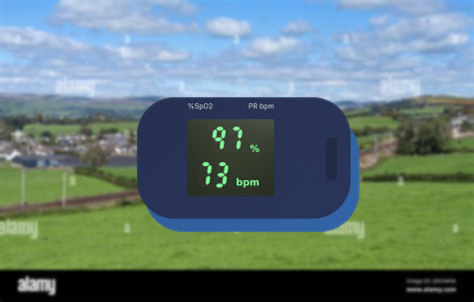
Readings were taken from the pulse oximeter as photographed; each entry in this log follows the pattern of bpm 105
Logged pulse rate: bpm 73
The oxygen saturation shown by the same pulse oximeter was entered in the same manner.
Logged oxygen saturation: % 97
